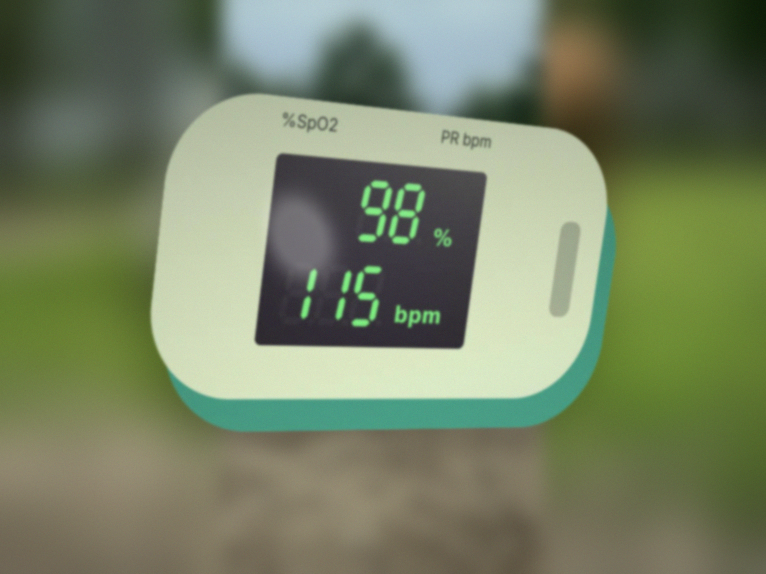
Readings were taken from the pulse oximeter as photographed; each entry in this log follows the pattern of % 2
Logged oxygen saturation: % 98
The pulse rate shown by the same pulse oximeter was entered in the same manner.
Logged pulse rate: bpm 115
